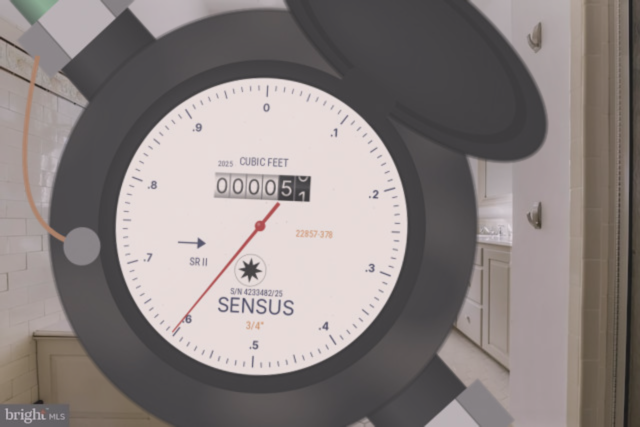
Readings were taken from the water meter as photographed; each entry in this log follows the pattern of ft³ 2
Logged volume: ft³ 50.60
